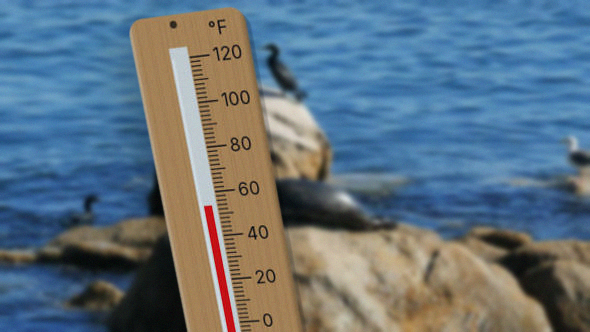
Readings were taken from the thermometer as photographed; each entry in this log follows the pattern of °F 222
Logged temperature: °F 54
